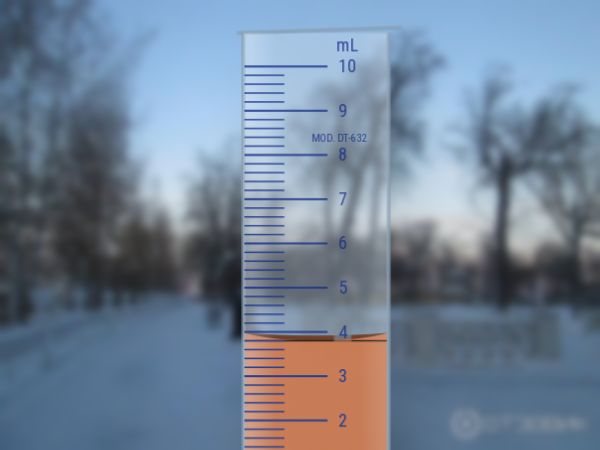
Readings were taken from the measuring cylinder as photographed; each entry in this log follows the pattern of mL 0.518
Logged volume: mL 3.8
